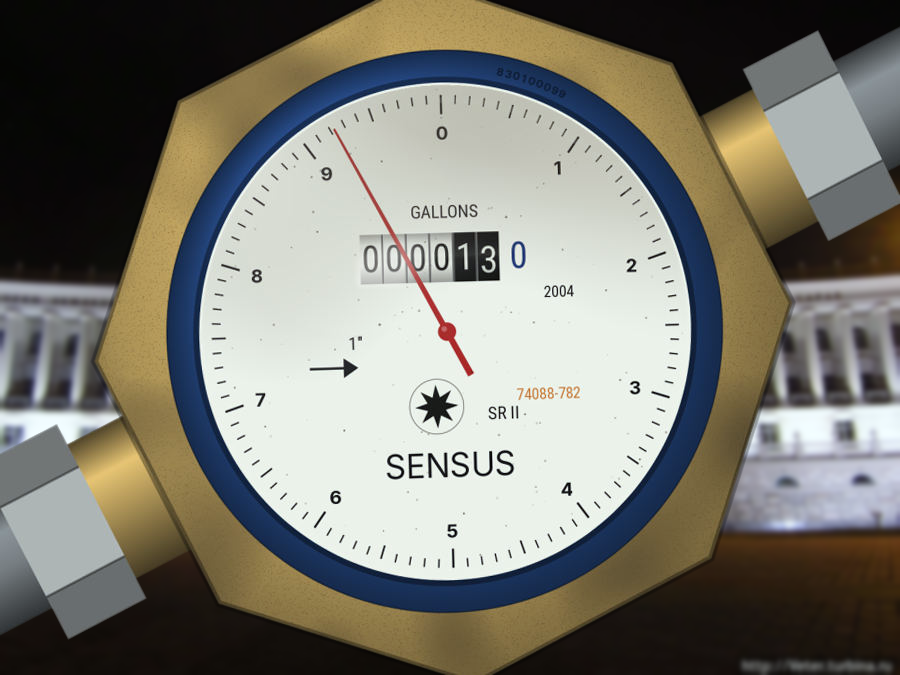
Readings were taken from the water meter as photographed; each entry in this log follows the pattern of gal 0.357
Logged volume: gal 129.2
